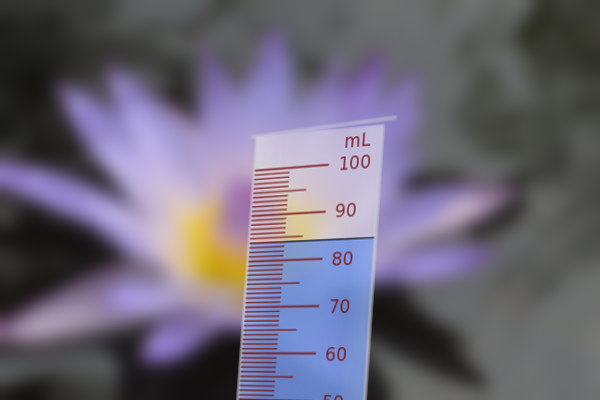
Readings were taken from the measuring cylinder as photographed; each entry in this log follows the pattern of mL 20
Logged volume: mL 84
